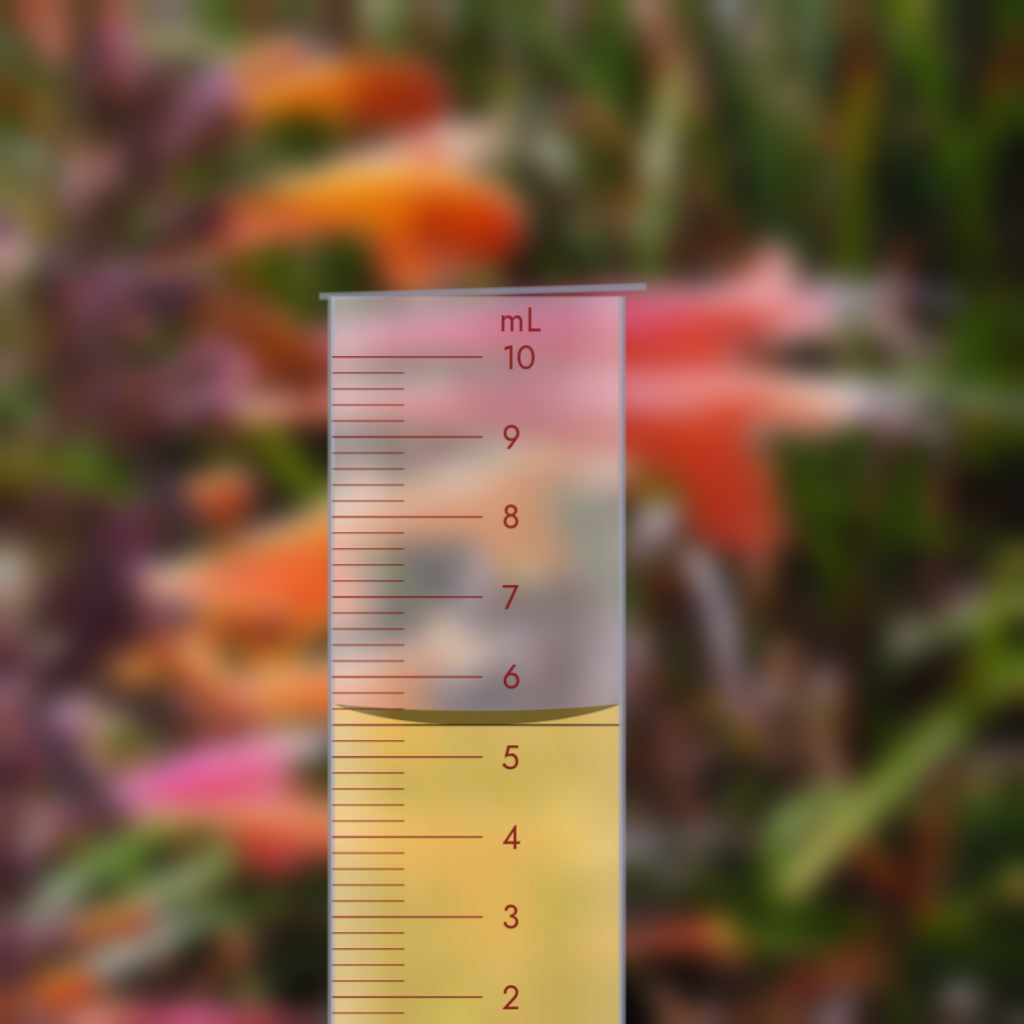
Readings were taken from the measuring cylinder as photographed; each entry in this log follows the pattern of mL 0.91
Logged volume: mL 5.4
